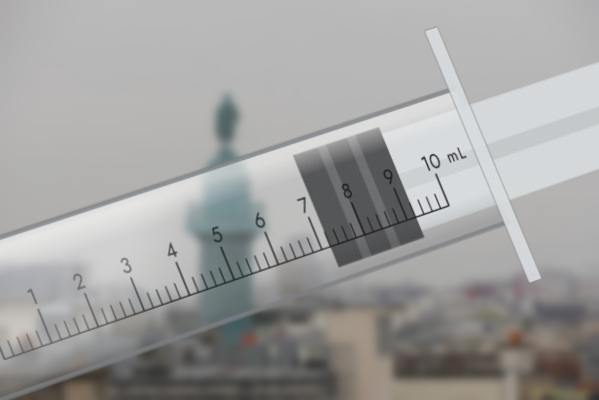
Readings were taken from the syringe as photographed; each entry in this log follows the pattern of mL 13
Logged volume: mL 7.2
